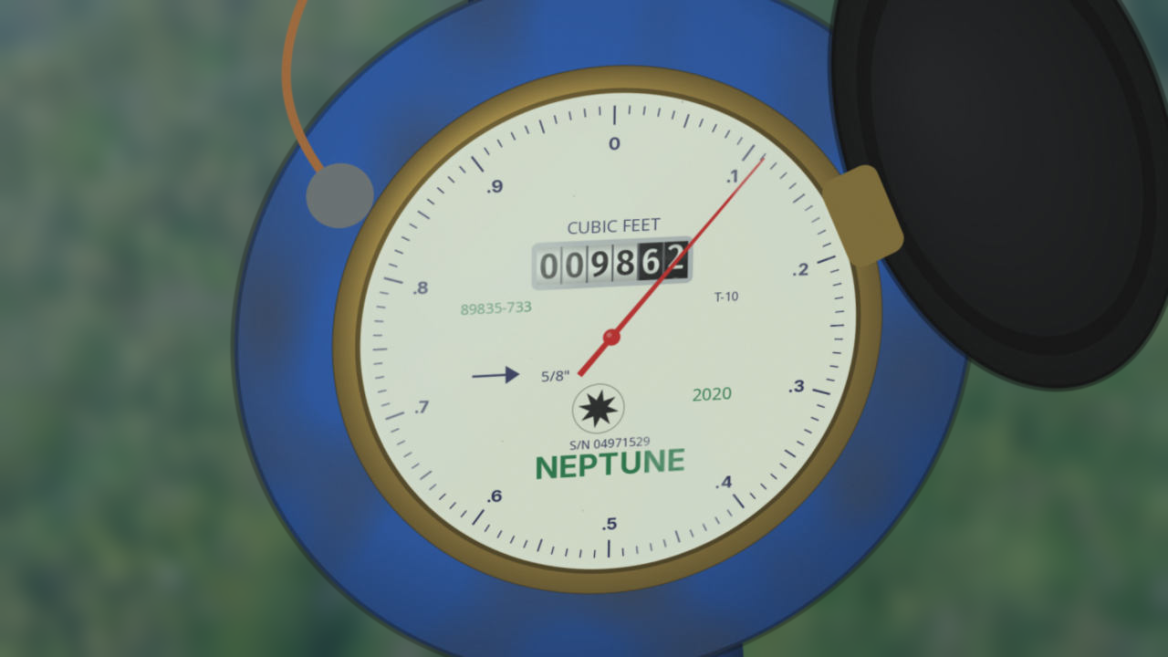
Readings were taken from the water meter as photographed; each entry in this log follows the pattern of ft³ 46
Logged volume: ft³ 9862.11
